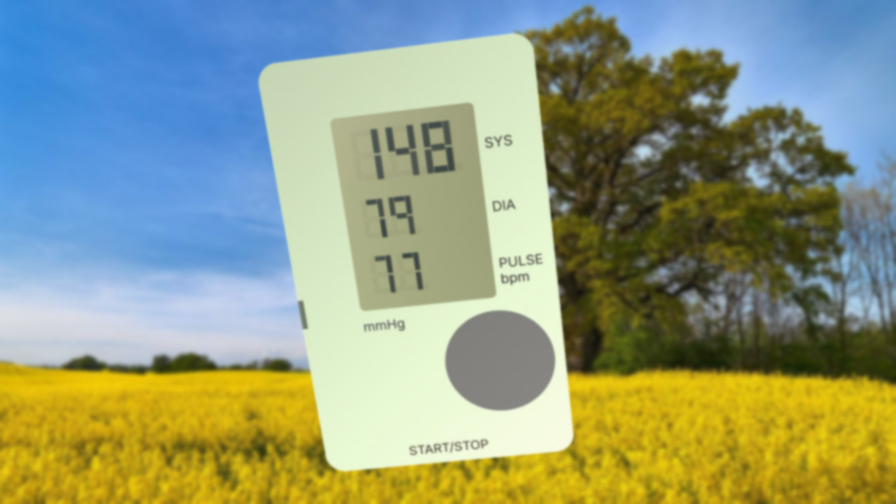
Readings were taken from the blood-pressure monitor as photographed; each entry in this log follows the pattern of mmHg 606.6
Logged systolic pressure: mmHg 148
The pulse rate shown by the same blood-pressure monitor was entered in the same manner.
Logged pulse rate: bpm 77
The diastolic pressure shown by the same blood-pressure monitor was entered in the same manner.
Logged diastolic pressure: mmHg 79
